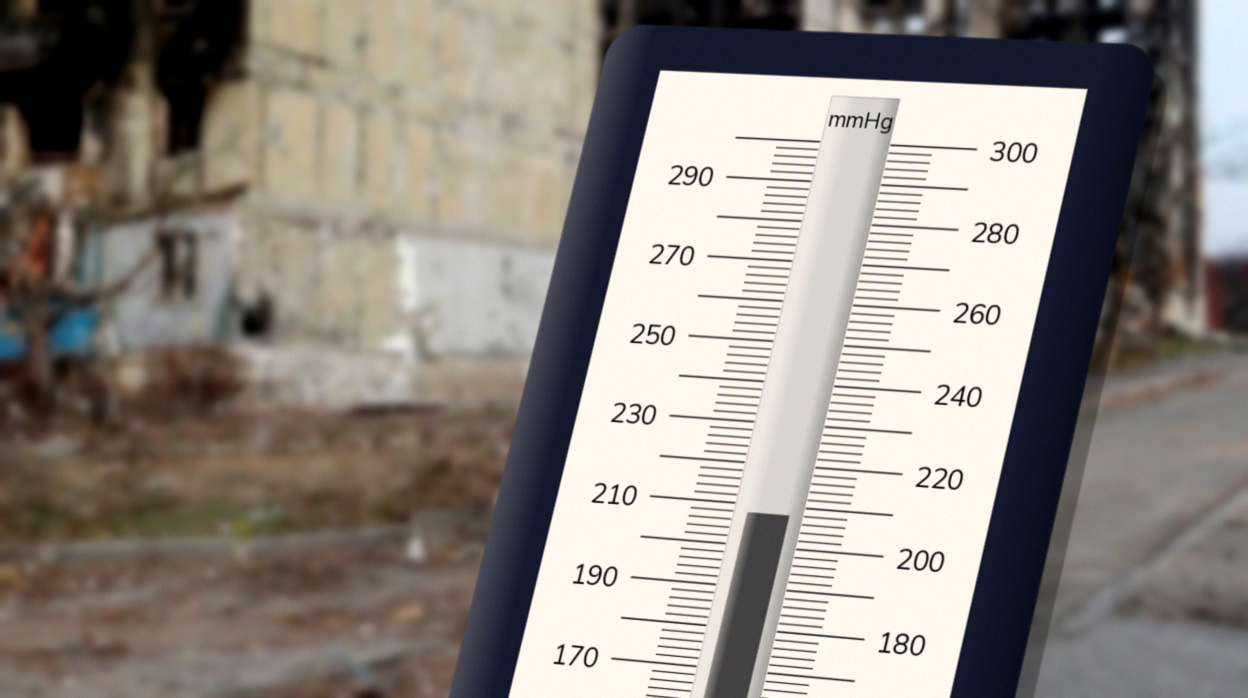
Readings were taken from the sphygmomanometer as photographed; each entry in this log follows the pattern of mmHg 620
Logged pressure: mmHg 208
